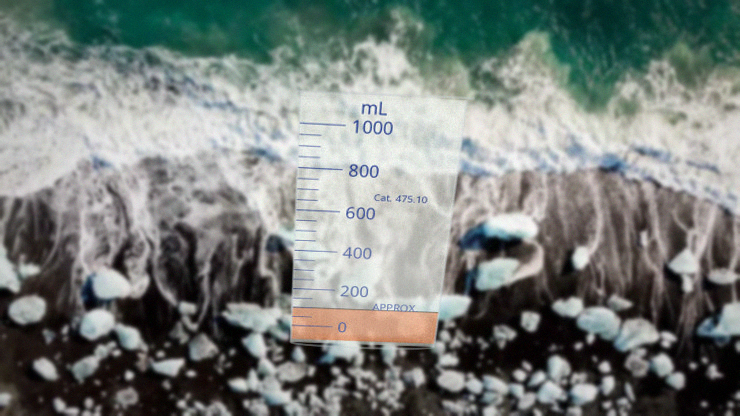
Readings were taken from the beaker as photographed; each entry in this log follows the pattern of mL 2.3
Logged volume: mL 100
